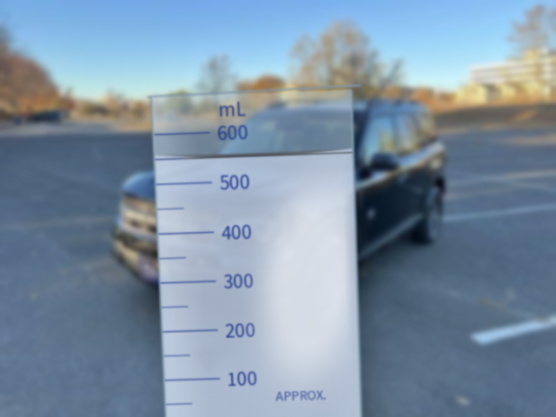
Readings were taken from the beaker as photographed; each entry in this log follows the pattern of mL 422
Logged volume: mL 550
